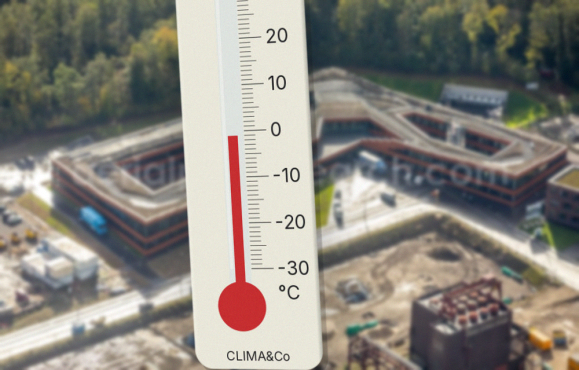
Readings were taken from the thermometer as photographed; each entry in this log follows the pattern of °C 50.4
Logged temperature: °C -1
